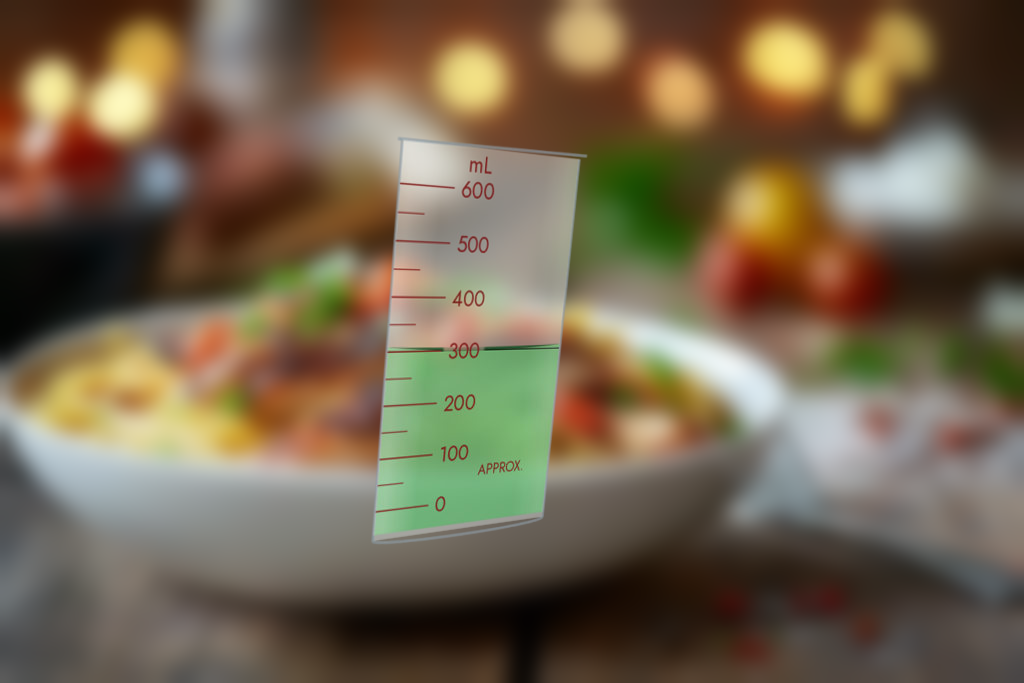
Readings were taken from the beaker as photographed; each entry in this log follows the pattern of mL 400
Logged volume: mL 300
